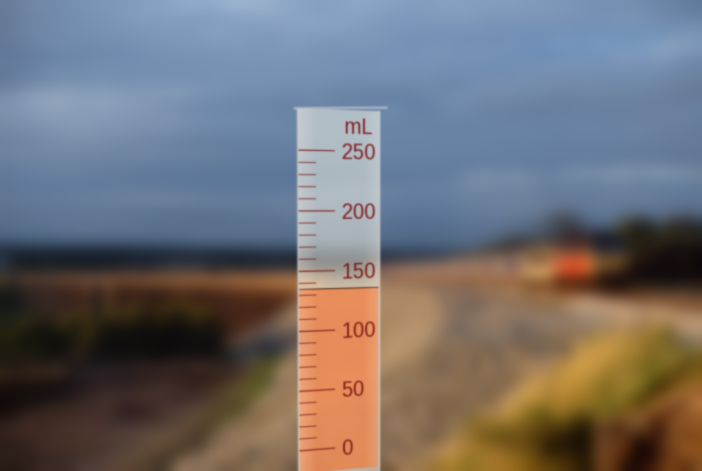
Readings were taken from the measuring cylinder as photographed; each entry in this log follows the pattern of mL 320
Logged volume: mL 135
